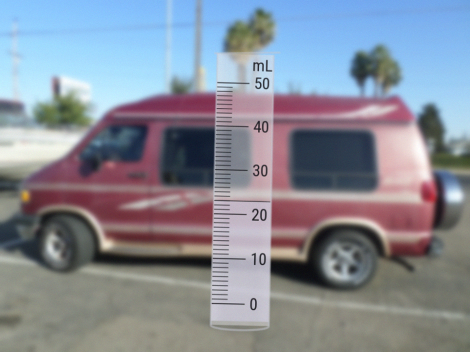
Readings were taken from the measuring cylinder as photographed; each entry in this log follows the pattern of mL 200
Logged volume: mL 23
